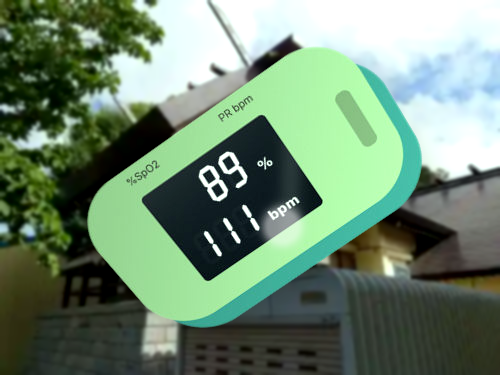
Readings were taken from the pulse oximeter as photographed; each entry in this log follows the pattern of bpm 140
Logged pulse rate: bpm 111
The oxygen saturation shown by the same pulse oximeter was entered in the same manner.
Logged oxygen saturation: % 89
